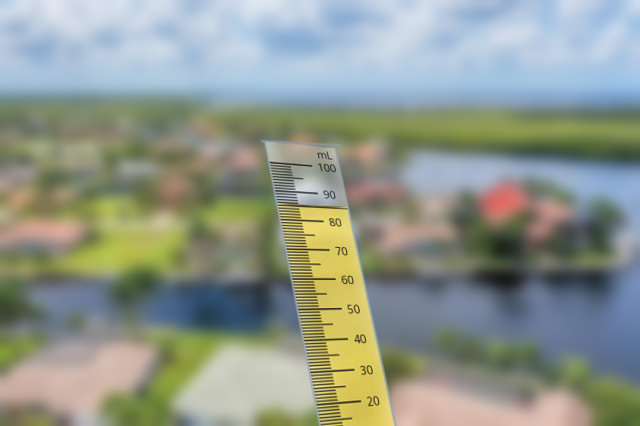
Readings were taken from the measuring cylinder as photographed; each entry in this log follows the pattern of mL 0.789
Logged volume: mL 85
